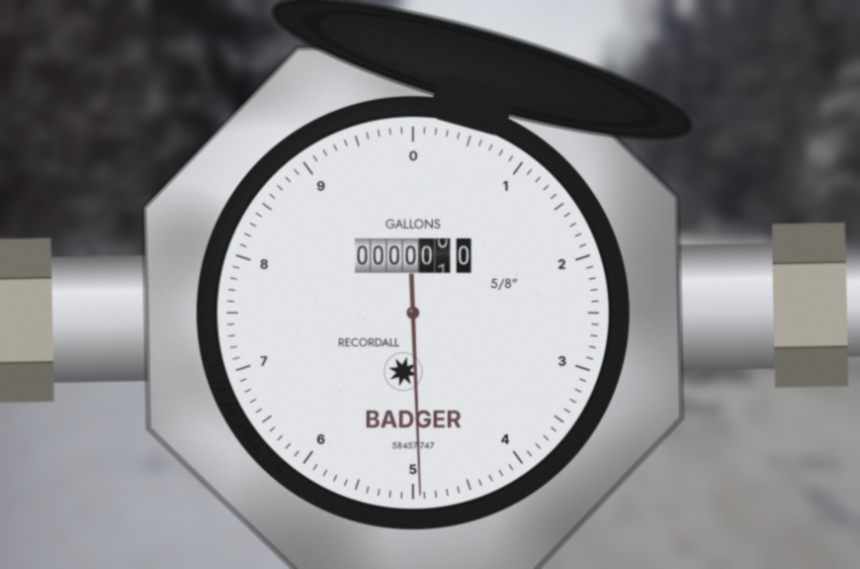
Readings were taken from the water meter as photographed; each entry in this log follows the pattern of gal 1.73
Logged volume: gal 4.9
